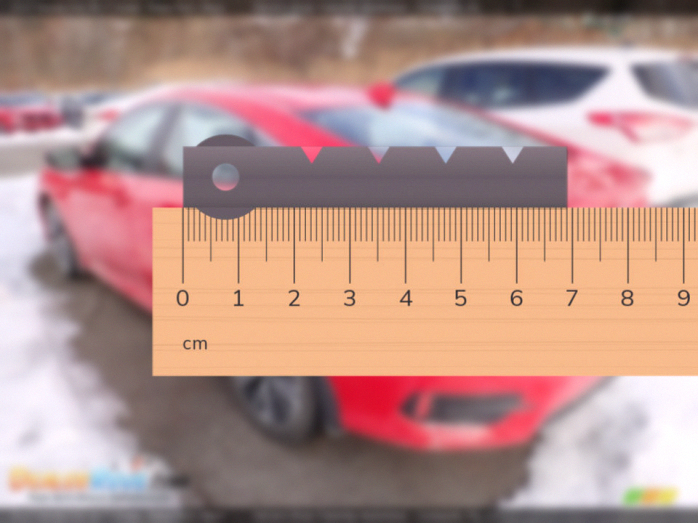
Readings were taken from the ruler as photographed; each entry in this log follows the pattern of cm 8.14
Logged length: cm 6.9
